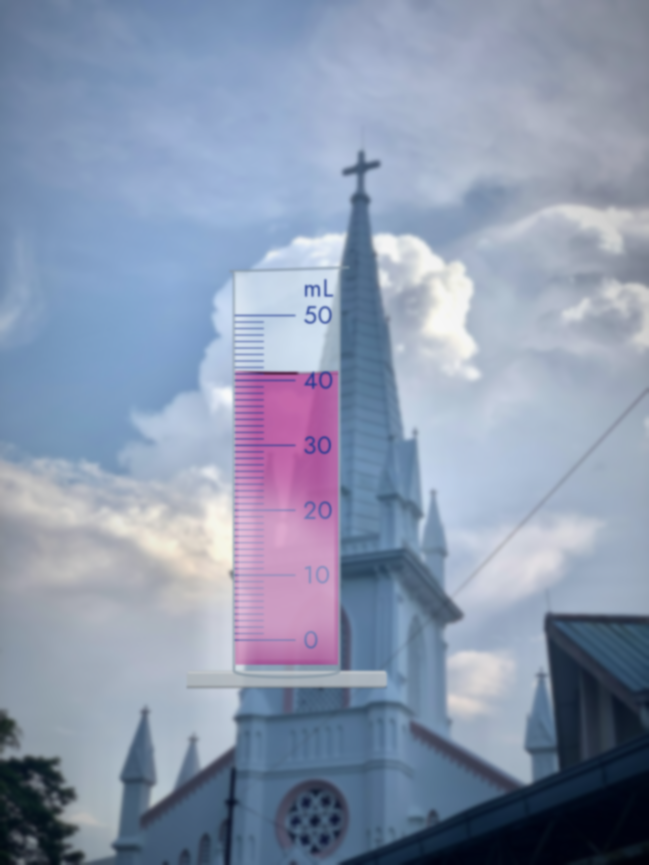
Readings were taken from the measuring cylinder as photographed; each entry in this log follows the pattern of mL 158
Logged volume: mL 41
